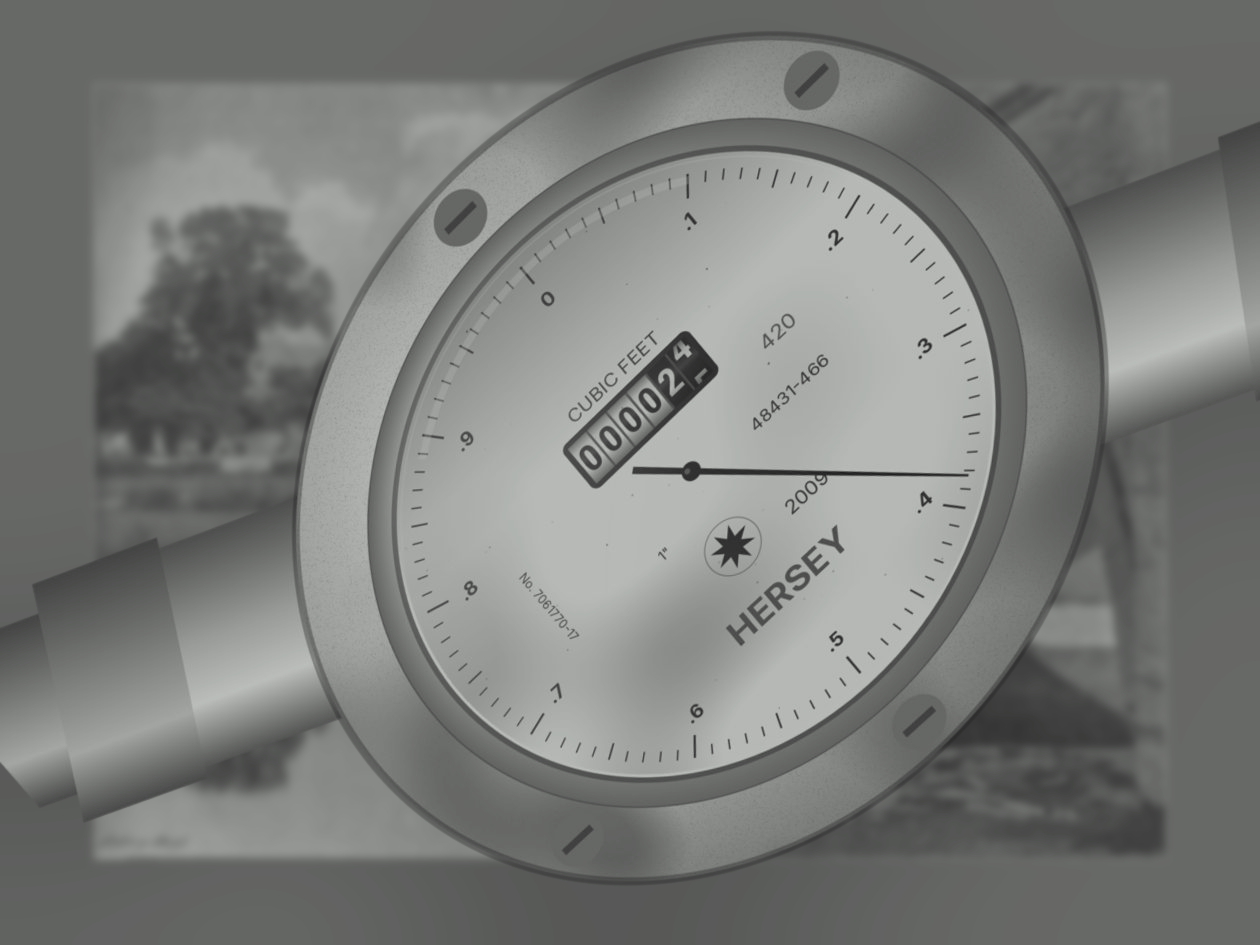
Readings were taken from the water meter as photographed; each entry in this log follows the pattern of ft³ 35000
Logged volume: ft³ 24.38
